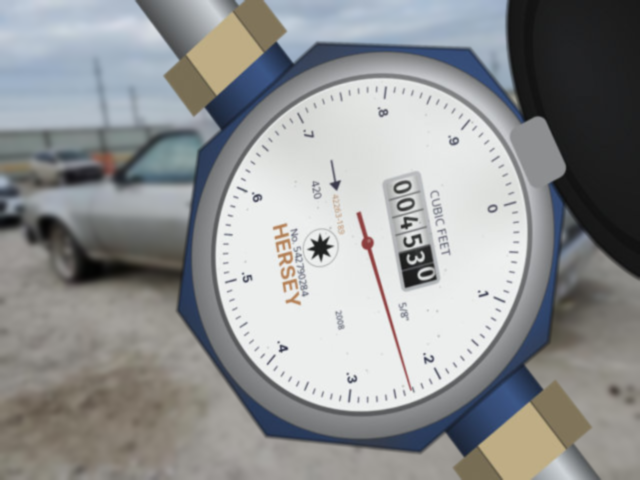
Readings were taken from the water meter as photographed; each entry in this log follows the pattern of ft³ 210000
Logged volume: ft³ 4530.23
